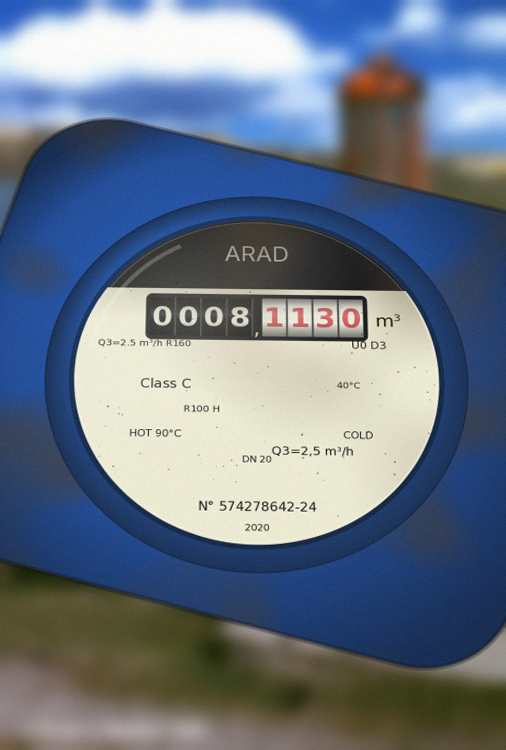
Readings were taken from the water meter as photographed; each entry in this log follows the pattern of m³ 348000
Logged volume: m³ 8.1130
